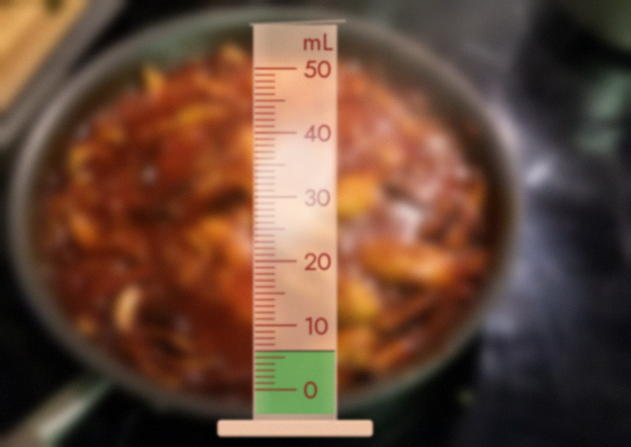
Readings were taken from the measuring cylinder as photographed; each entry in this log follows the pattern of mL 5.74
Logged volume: mL 6
